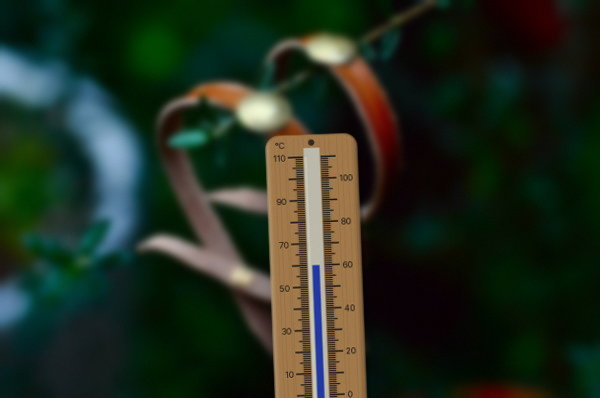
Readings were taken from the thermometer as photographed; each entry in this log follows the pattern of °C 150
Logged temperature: °C 60
